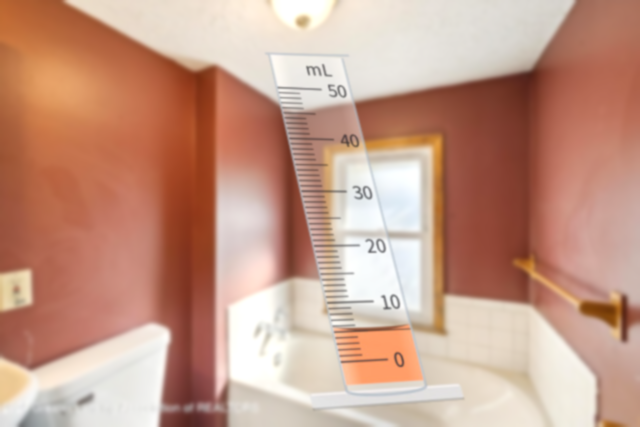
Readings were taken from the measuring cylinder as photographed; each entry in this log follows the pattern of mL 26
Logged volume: mL 5
